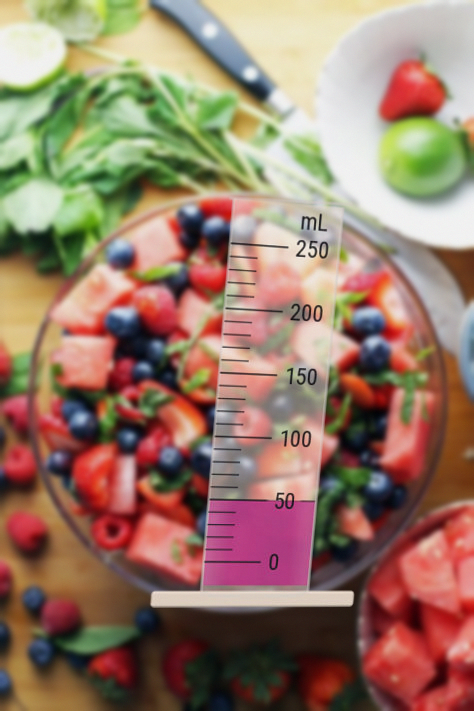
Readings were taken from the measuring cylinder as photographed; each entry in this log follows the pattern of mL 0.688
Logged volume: mL 50
